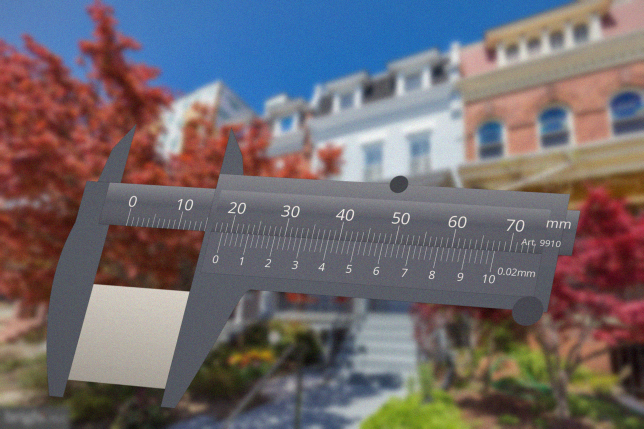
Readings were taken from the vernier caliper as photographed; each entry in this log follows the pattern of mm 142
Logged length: mm 18.4
